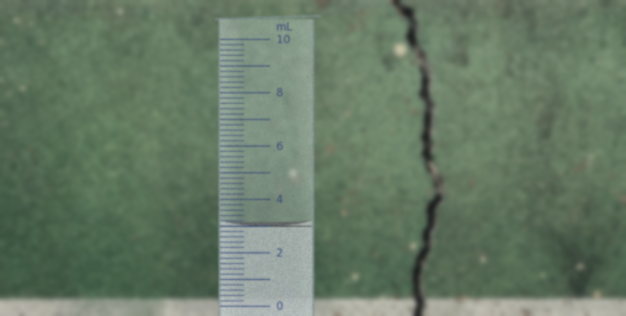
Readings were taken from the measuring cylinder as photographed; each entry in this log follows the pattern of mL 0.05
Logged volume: mL 3
